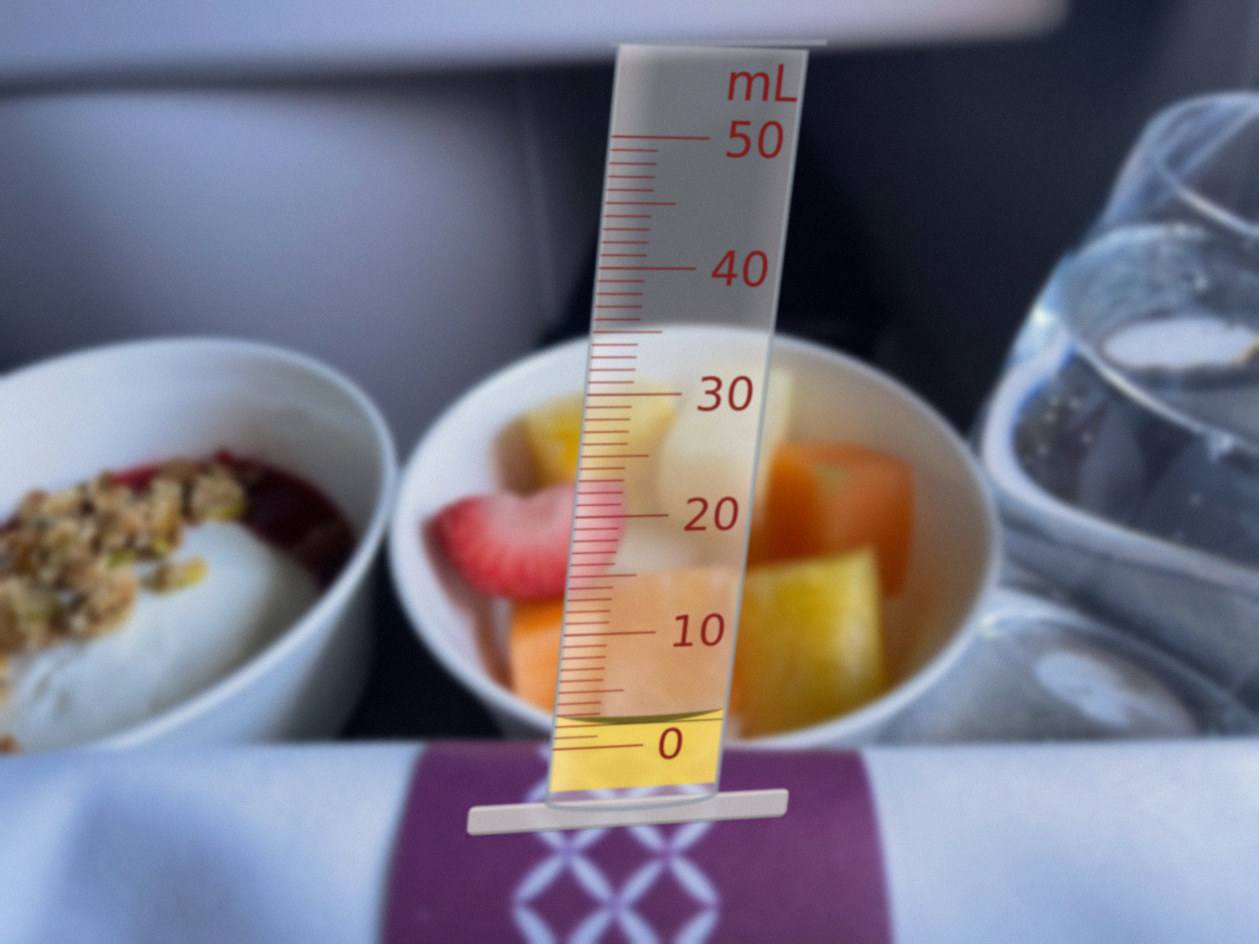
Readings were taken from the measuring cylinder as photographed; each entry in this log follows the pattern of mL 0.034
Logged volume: mL 2
